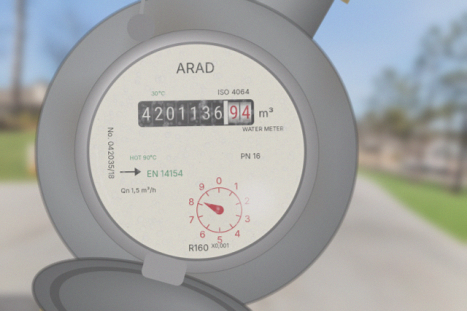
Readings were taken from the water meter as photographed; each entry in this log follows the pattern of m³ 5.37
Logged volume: m³ 4201136.948
